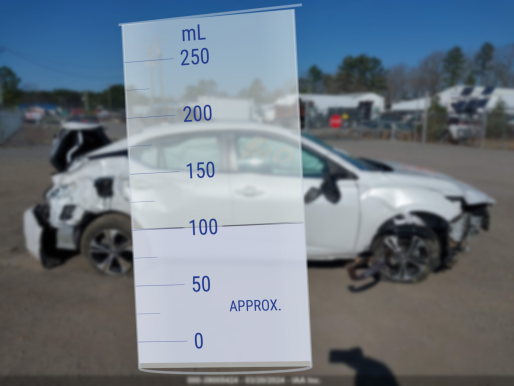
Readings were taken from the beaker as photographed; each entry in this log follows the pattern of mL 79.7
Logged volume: mL 100
